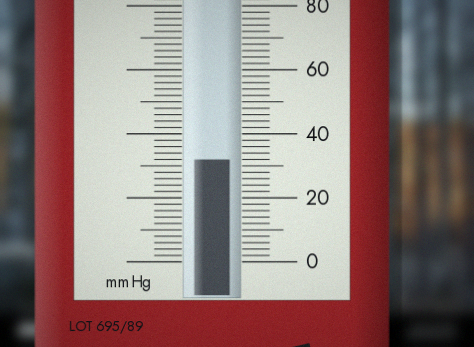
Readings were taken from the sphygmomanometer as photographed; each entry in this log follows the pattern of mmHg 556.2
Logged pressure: mmHg 32
